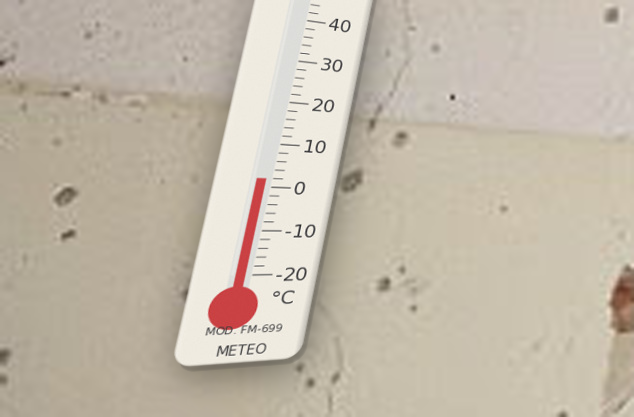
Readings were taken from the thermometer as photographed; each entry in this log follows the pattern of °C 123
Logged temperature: °C 2
